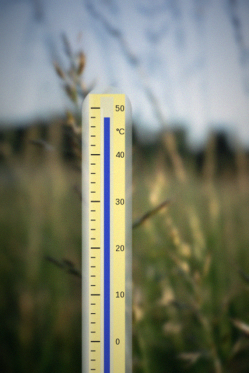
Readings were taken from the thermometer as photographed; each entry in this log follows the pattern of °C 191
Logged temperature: °C 48
